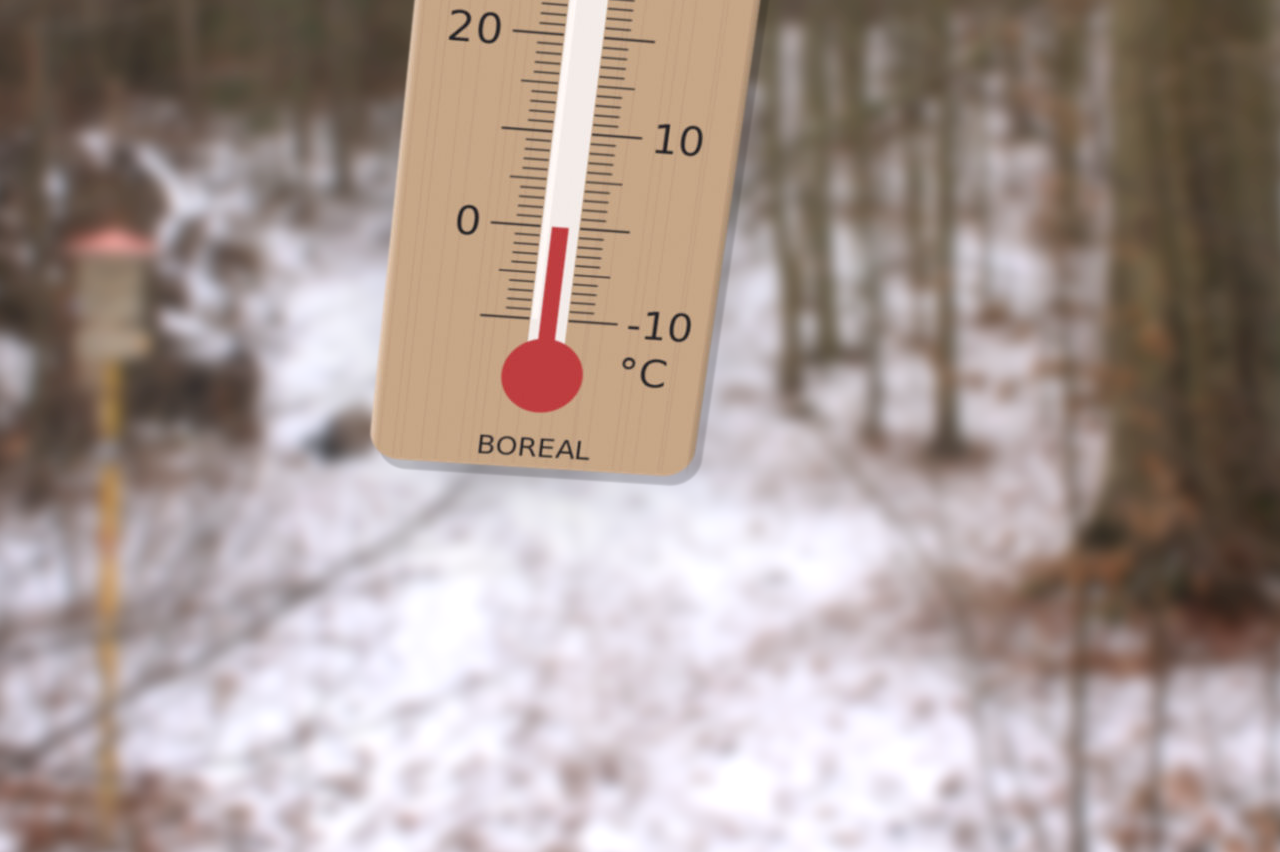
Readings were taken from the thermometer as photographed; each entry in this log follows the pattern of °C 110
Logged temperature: °C 0
